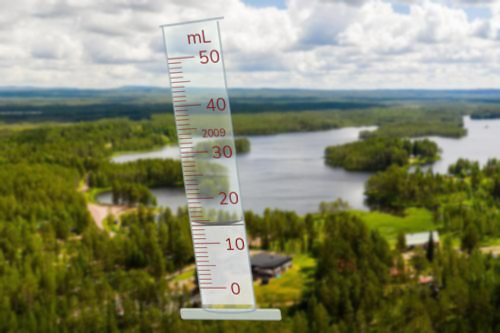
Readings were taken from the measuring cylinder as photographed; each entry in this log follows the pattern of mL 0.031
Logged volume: mL 14
